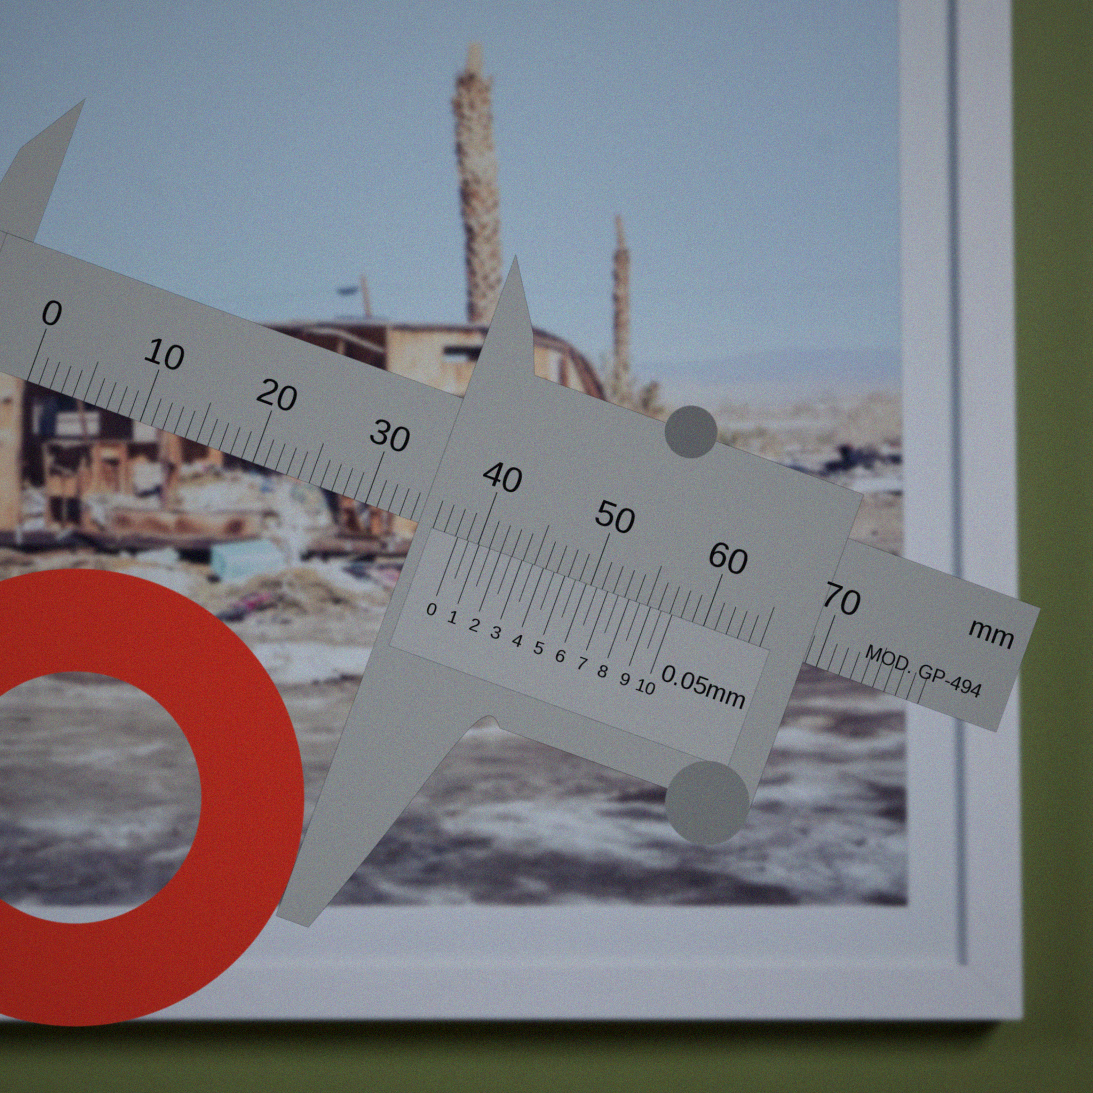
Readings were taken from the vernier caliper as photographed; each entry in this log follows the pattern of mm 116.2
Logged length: mm 38.2
